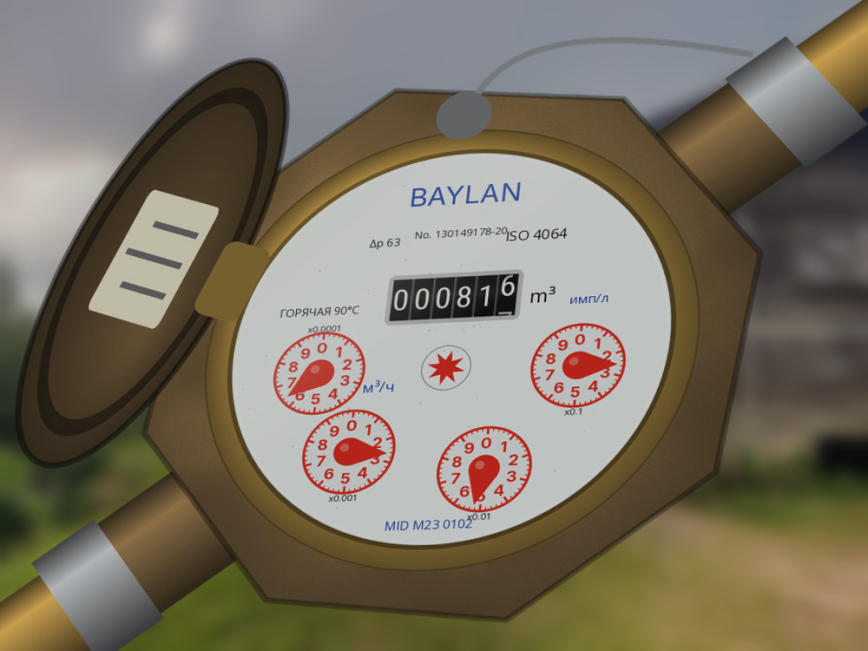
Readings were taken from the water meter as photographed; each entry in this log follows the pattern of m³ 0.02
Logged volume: m³ 816.2526
